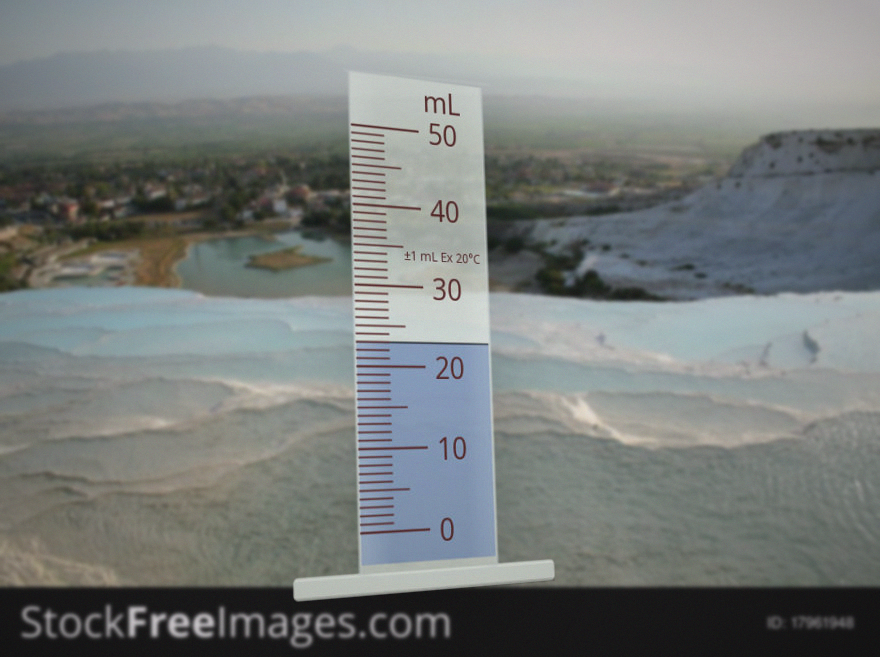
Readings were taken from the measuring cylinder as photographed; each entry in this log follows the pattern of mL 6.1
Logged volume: mL 23
